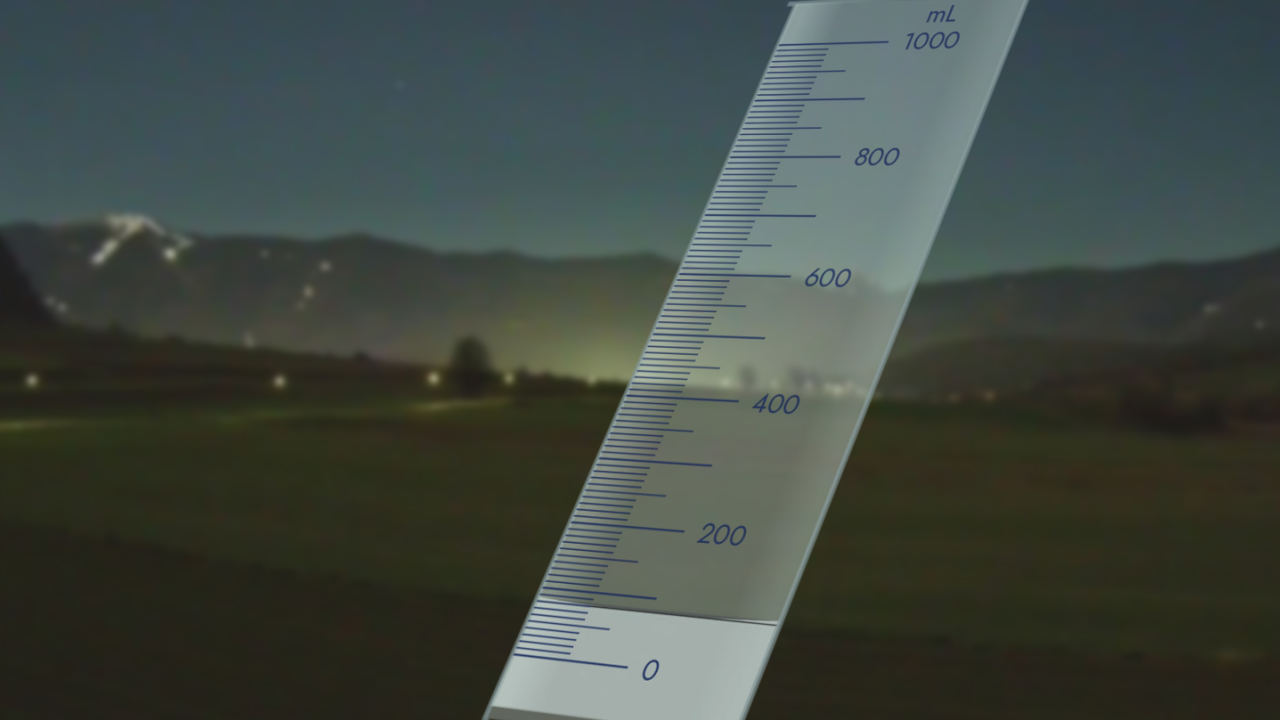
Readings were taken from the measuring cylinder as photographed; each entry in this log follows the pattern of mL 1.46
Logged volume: mL 80
